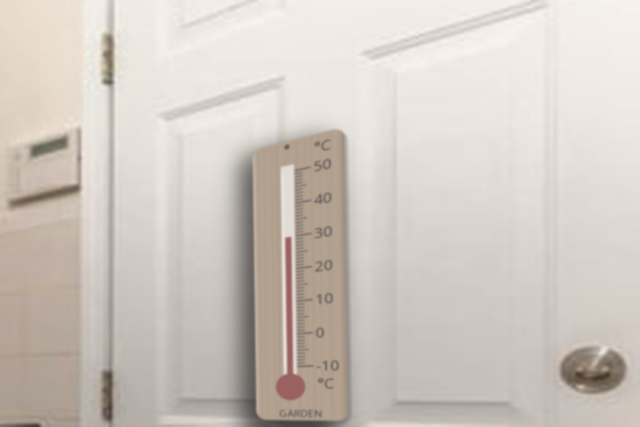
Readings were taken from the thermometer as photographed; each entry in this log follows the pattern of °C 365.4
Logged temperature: °C 30
